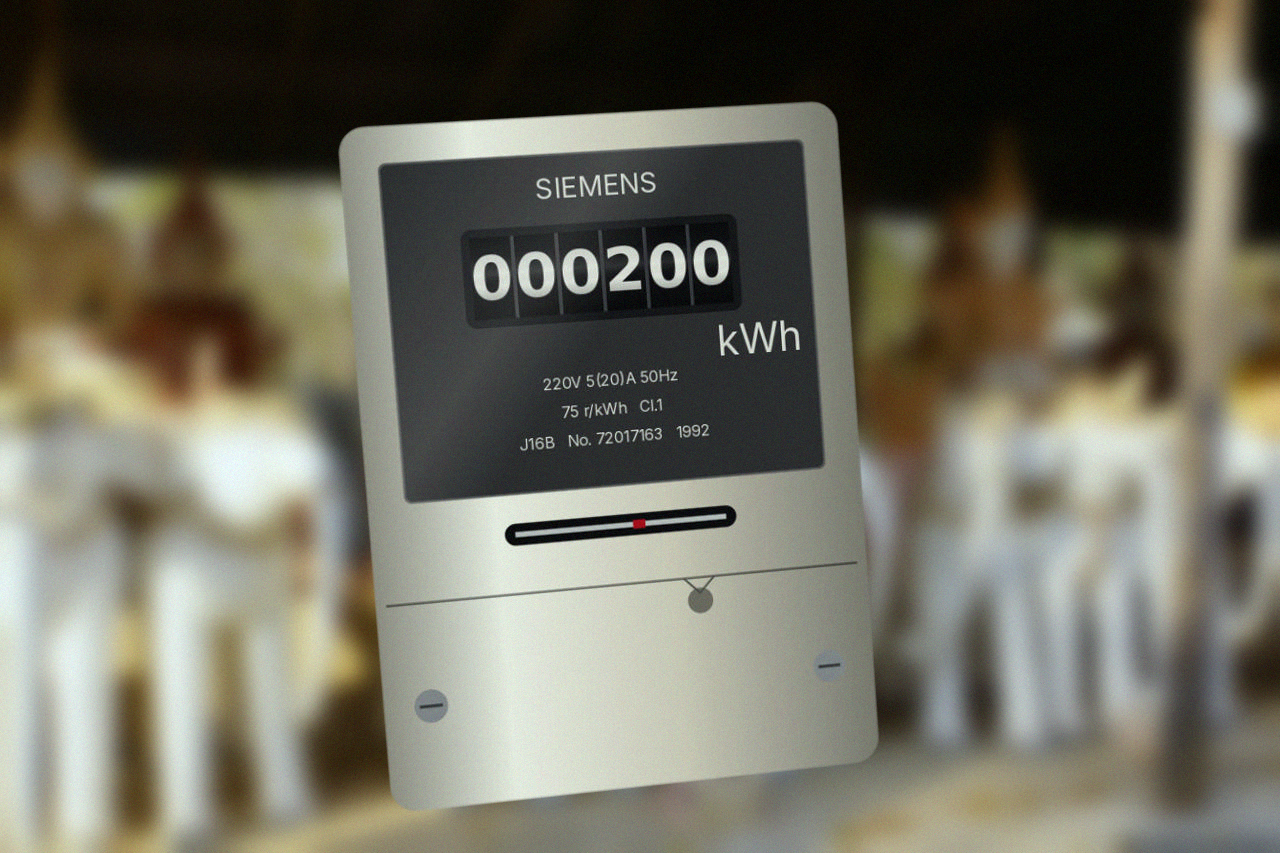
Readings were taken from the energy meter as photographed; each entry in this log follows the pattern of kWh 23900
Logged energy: kWh 200
